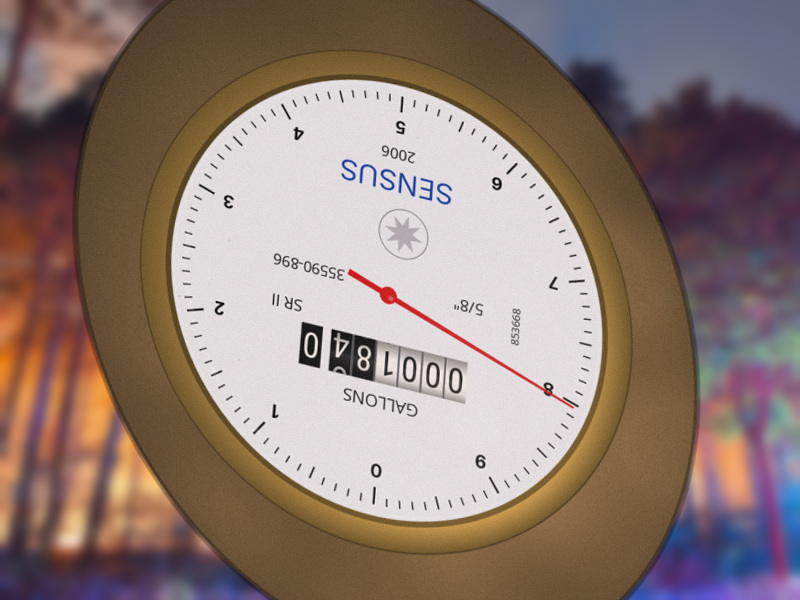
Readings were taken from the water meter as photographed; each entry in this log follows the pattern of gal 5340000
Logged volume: gal 1838.0
